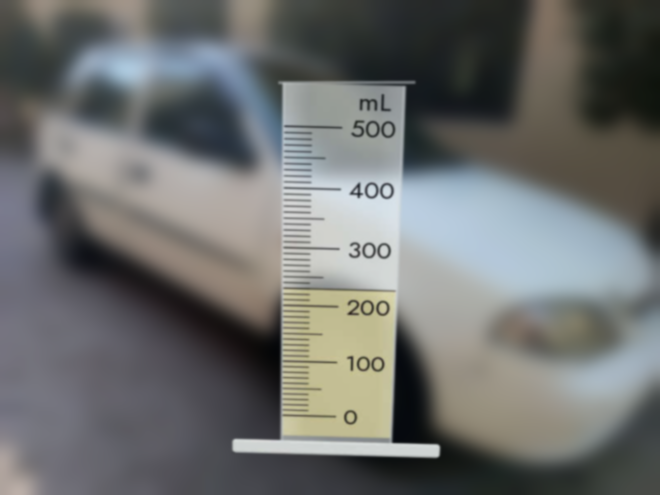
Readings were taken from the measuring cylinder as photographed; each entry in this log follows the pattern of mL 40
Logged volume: mL 230
